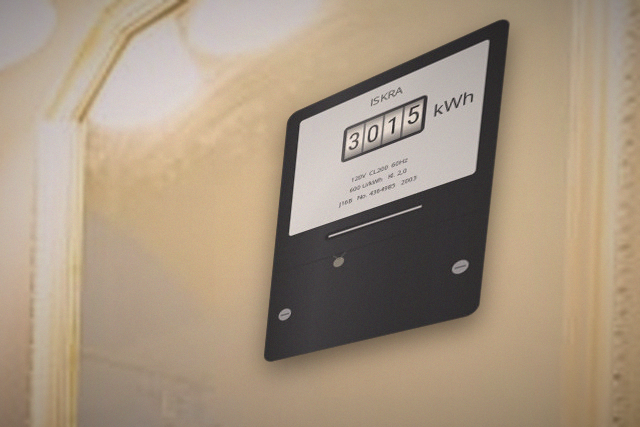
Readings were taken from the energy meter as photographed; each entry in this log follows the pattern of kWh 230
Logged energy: kWh 3015
